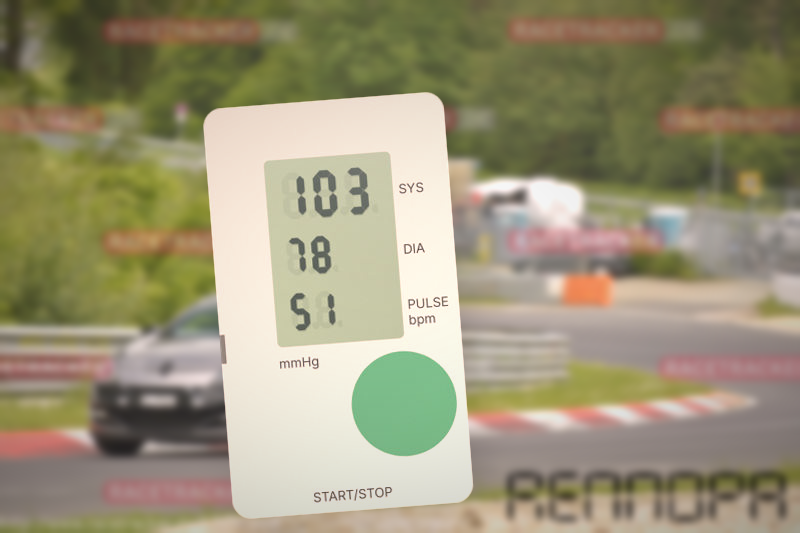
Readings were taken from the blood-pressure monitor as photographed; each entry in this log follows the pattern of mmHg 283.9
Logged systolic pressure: mmHg 103
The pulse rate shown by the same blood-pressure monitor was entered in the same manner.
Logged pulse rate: bpm 51
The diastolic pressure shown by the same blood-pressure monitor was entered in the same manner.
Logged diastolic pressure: mmHg 78
